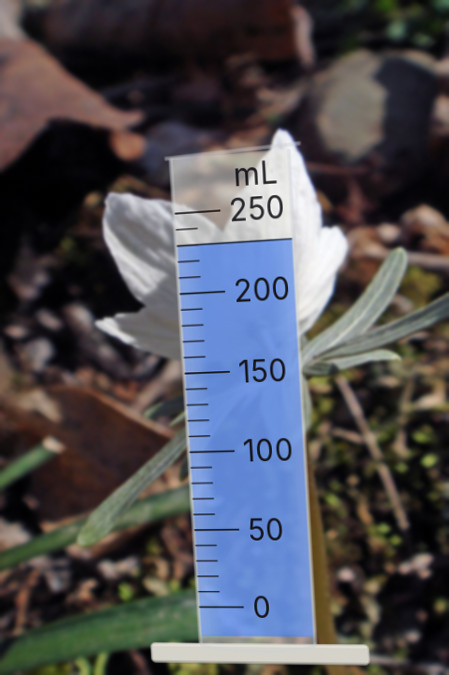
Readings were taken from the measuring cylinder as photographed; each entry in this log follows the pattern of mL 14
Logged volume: mL 230
